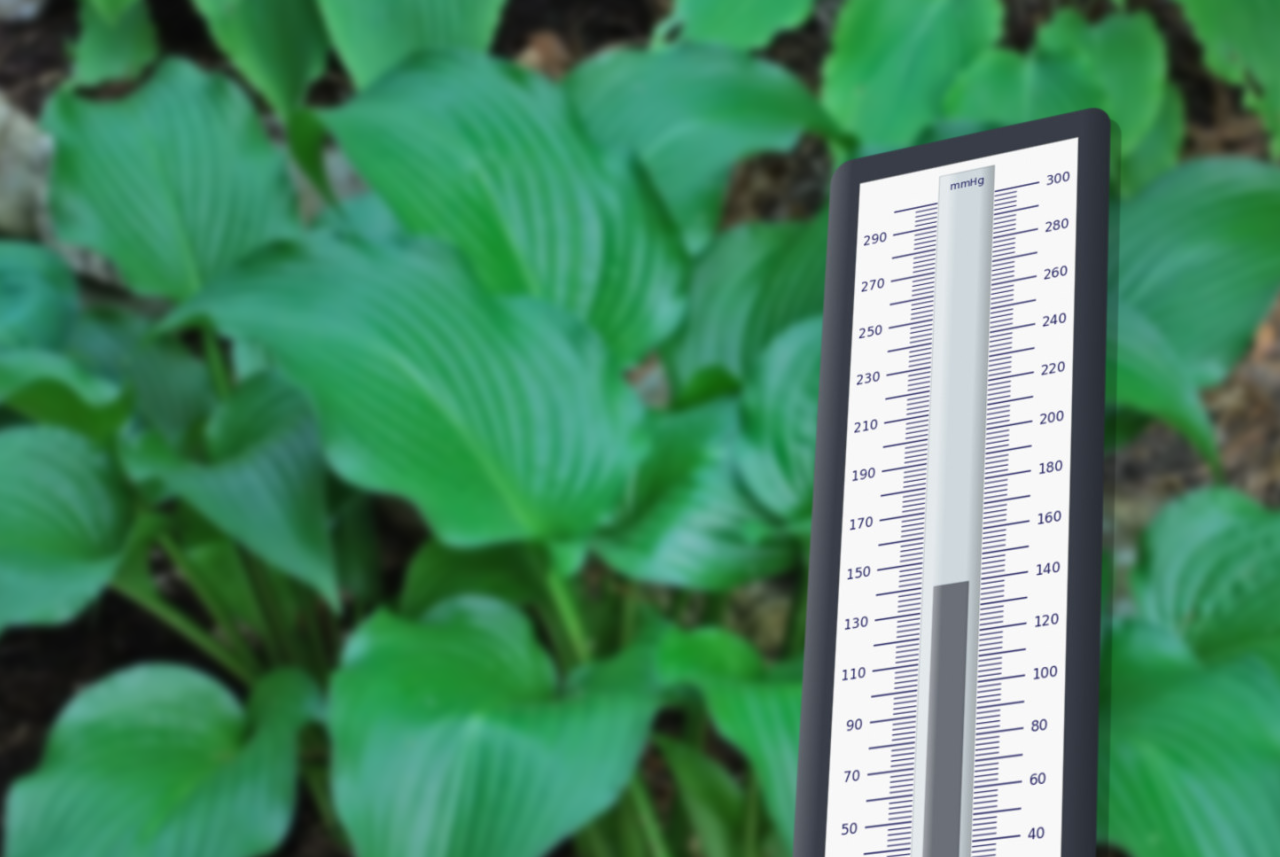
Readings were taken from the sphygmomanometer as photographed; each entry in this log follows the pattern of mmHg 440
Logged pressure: mmHg 140
